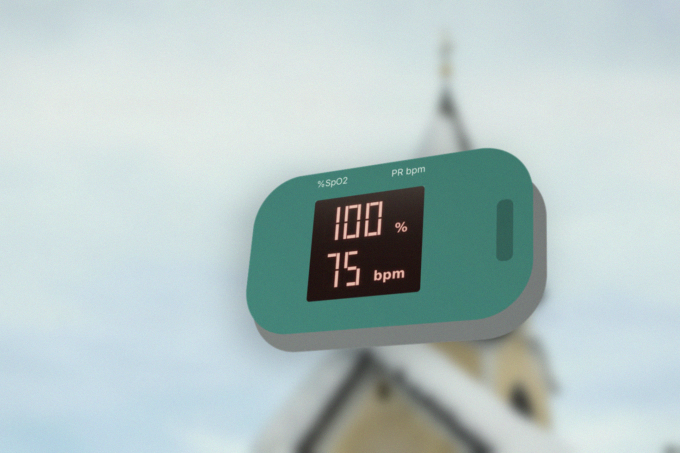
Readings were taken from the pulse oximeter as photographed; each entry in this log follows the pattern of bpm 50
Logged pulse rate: bpm 75
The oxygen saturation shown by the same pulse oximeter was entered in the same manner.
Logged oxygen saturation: % 100
